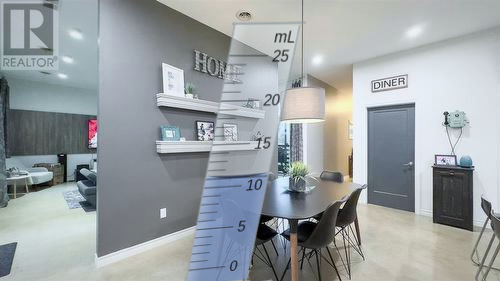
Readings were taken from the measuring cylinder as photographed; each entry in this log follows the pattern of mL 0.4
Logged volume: mL 11
